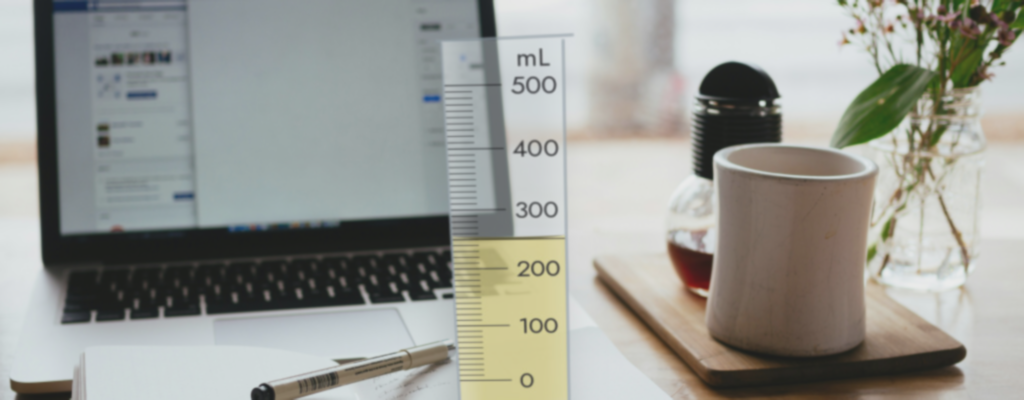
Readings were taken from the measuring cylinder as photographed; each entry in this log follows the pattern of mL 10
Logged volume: mL 250
